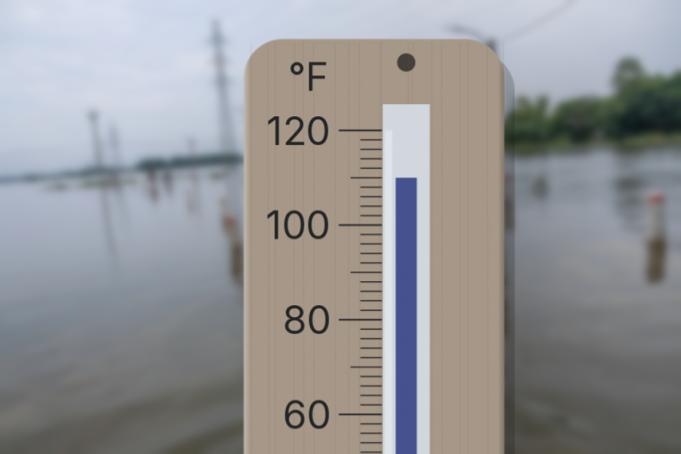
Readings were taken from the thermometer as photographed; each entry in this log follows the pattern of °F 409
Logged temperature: °F 110
